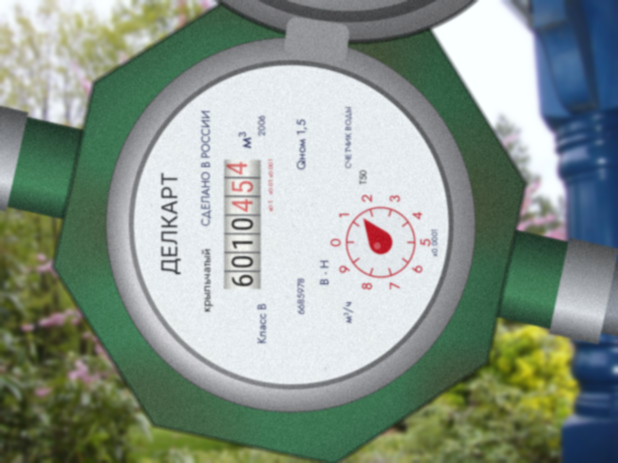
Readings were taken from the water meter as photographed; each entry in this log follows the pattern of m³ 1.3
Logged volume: m³ 6010.4541
